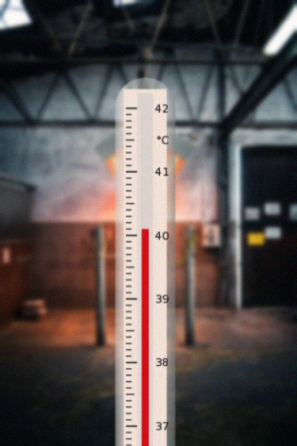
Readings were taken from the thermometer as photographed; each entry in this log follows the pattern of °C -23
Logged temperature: °C 40.1
